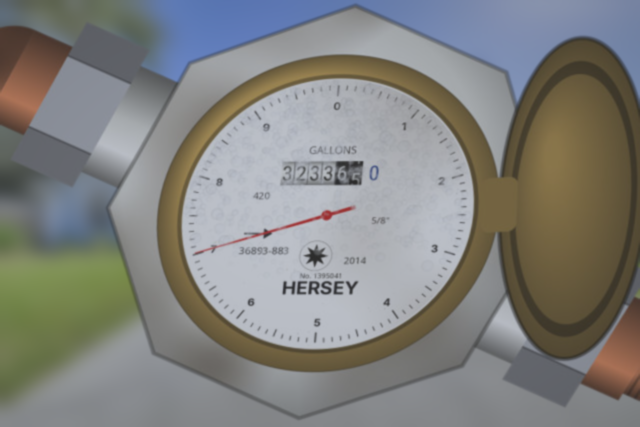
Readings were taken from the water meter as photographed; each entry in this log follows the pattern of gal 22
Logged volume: gal 3233647.0
